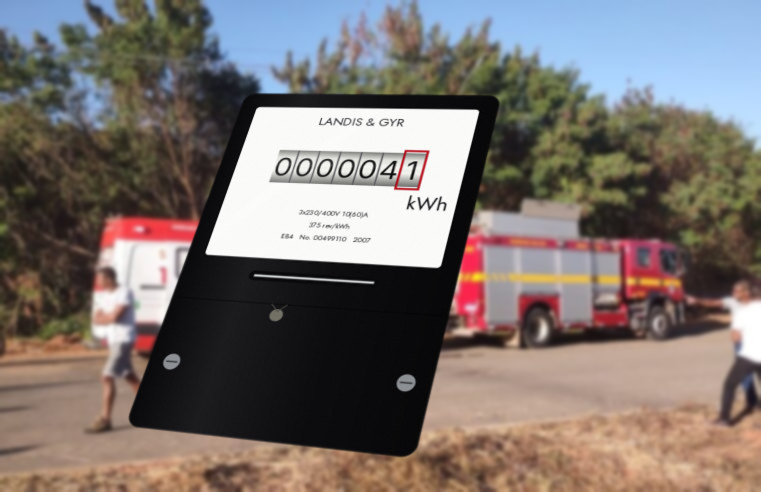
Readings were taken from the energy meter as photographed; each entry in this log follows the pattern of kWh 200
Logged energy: kWh 4.1
